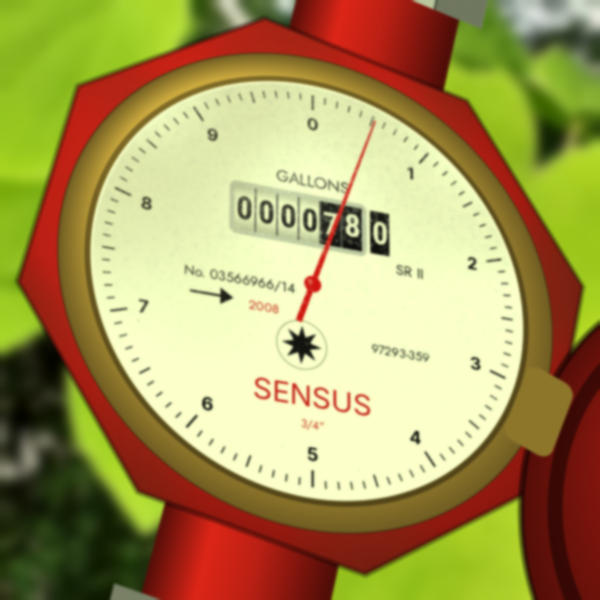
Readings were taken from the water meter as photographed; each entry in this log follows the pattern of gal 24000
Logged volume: gal 780.5
